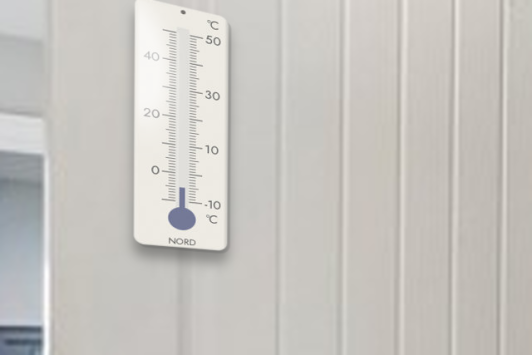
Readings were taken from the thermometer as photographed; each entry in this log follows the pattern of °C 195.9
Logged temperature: °C -5
